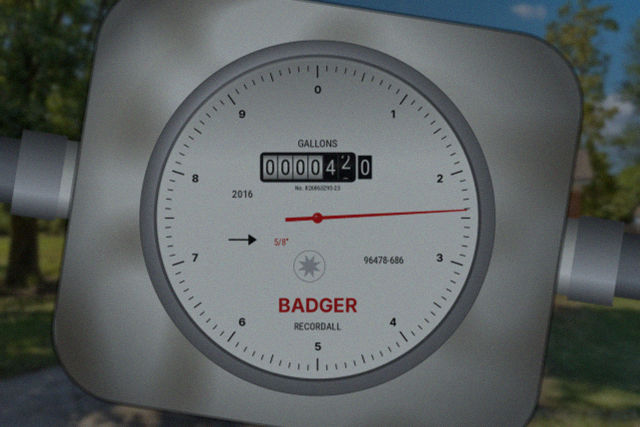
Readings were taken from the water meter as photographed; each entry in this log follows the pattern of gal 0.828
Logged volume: gal 422.4
